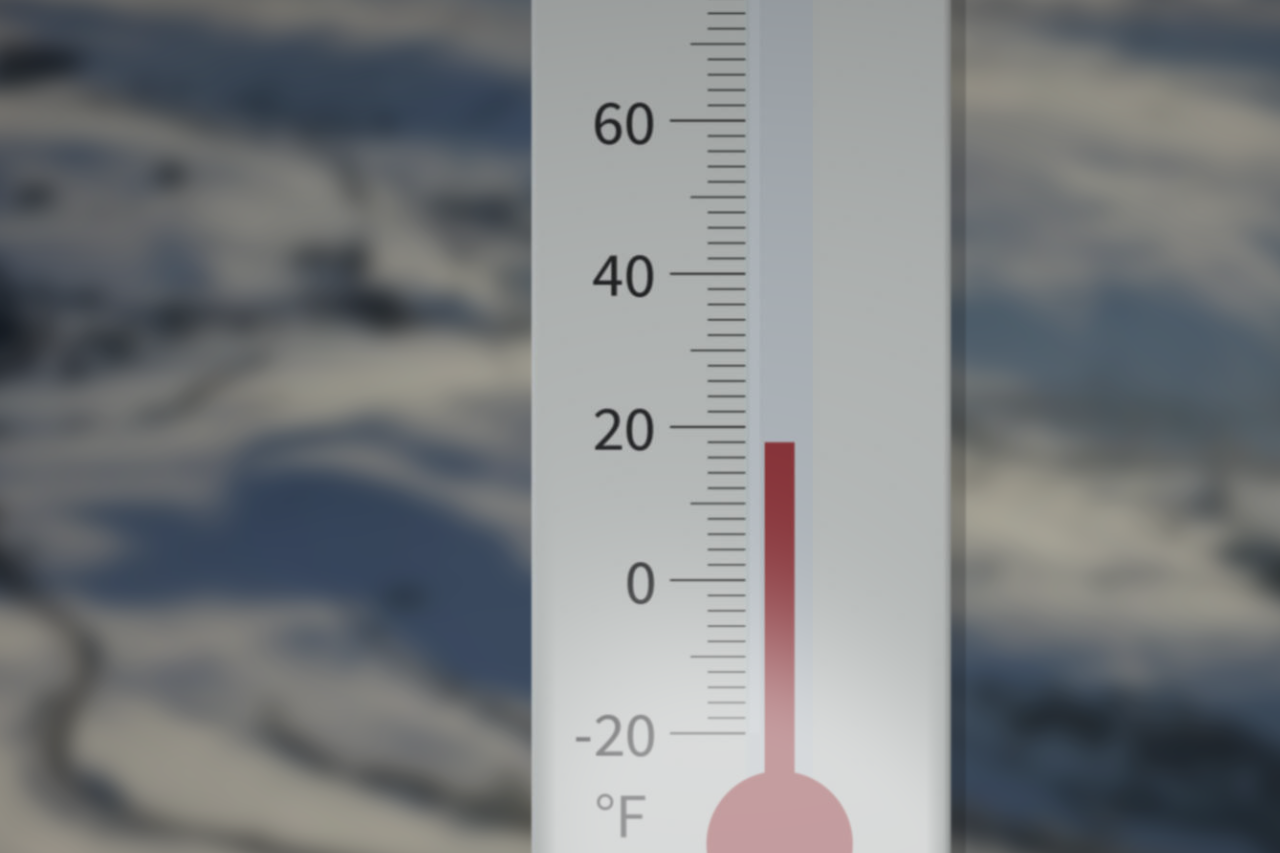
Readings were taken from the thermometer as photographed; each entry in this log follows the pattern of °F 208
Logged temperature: °F 18
